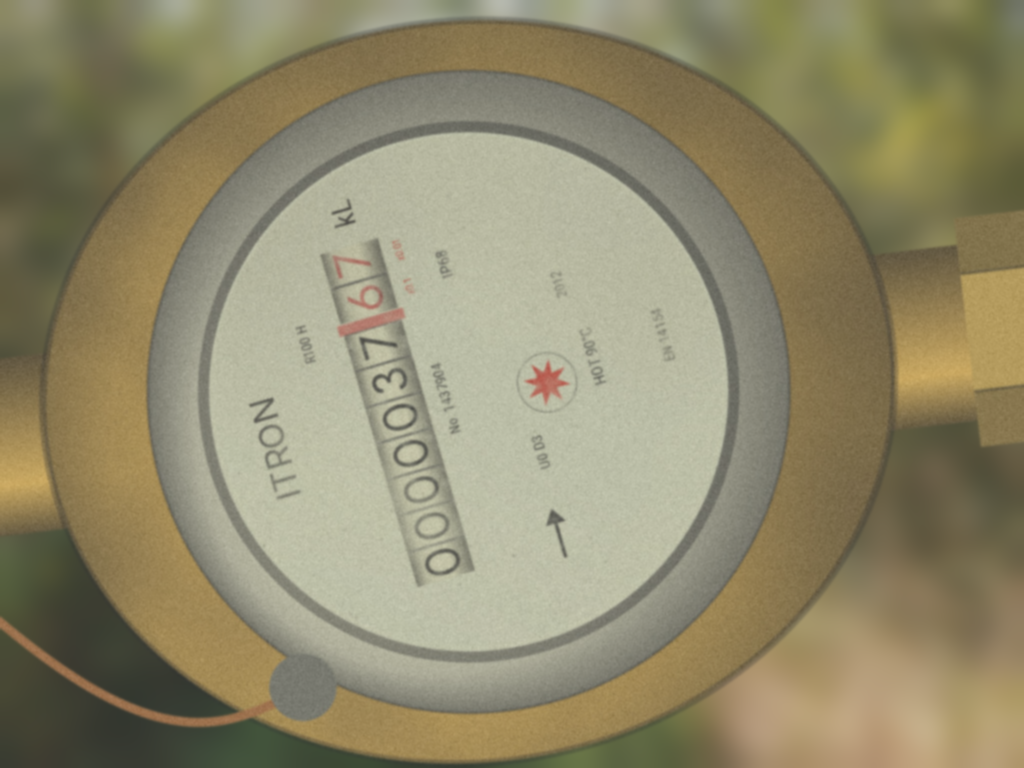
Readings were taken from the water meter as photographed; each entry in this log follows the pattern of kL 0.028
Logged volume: kL 37.67
